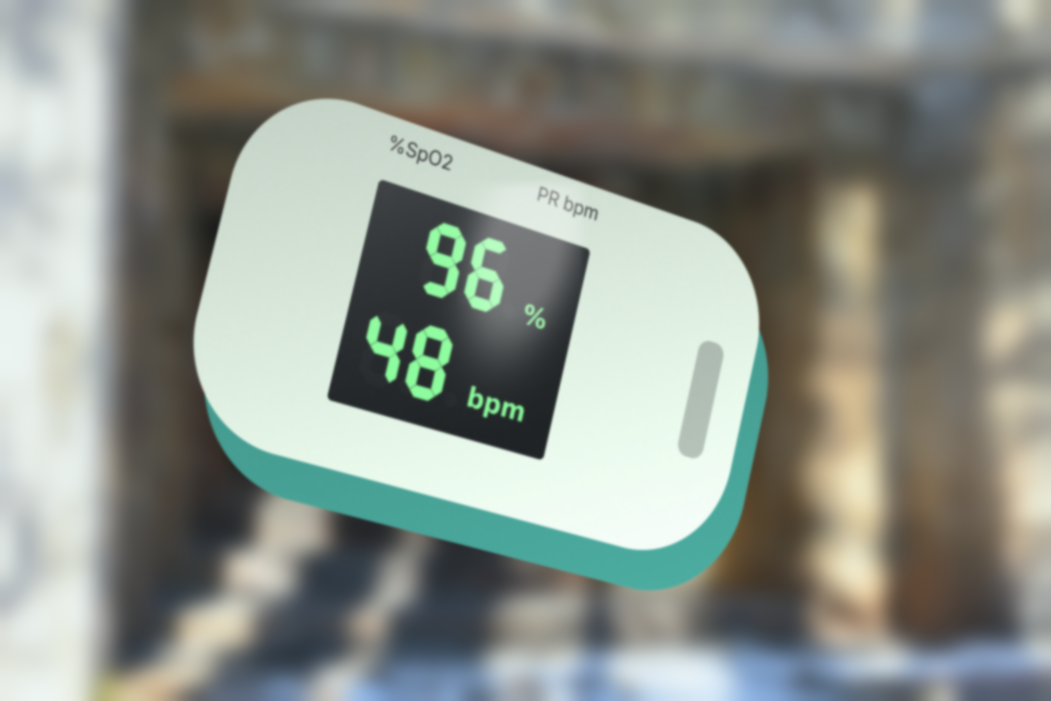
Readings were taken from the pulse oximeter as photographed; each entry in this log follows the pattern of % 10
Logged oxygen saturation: % 96
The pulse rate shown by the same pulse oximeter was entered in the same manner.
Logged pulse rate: bpm 48
